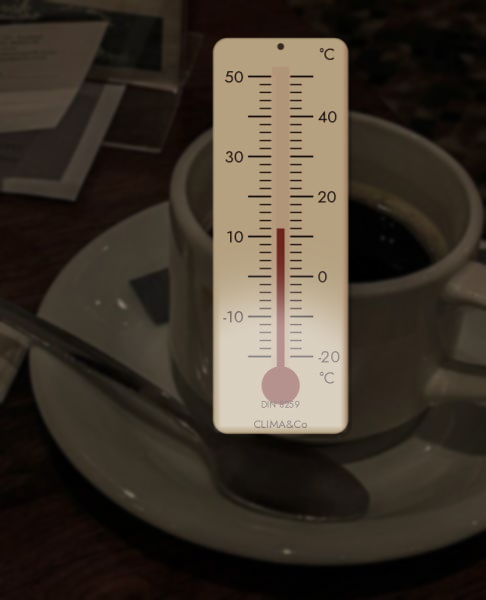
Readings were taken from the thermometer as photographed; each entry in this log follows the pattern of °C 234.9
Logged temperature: °C 12
